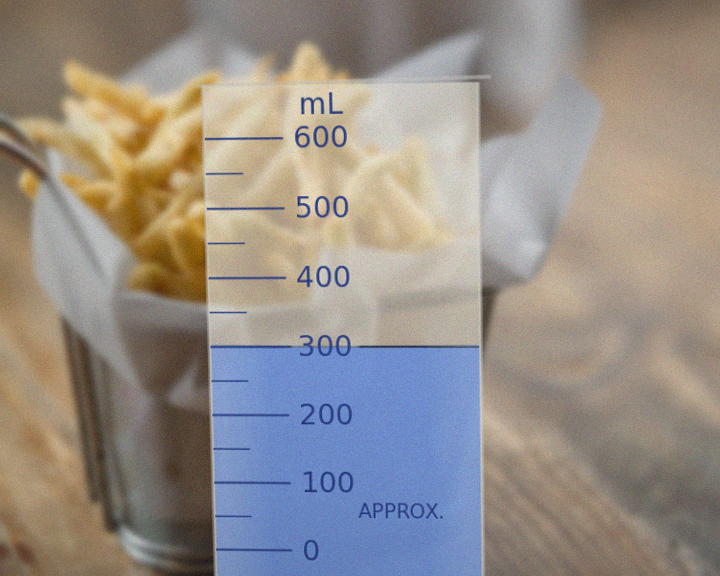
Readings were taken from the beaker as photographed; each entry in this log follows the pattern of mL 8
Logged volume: mL 300
